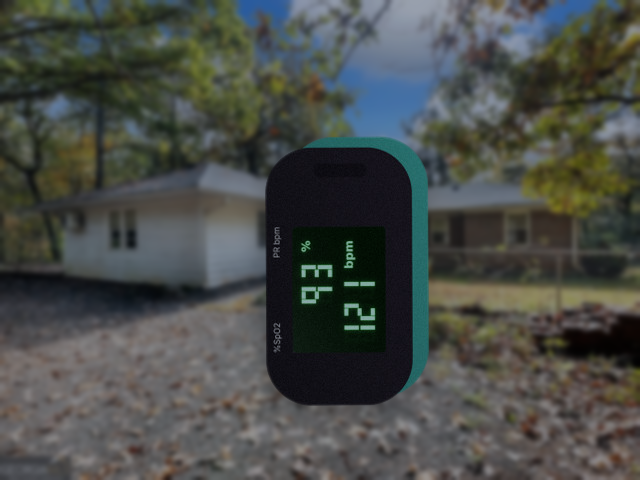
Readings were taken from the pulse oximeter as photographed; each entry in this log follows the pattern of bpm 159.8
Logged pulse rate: bpm 121
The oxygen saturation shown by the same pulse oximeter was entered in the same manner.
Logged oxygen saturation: % 93
